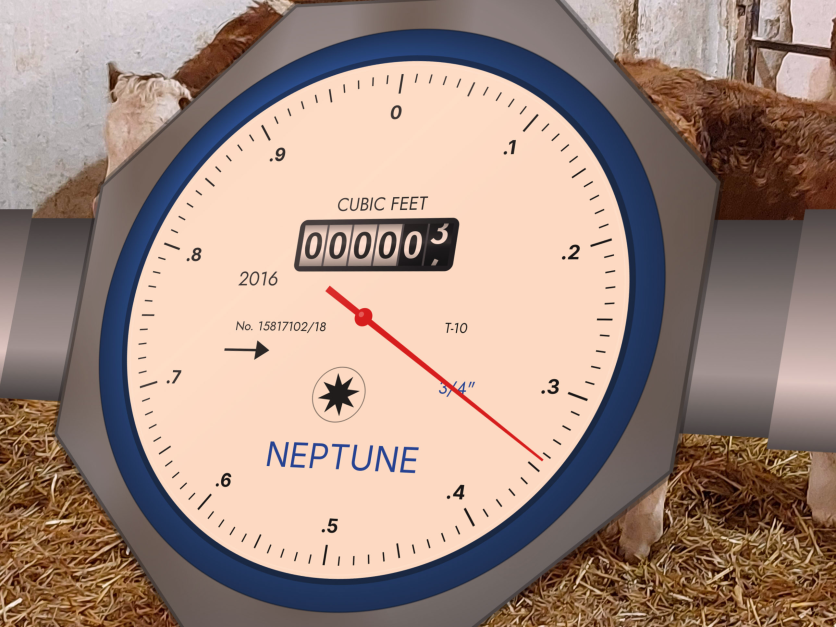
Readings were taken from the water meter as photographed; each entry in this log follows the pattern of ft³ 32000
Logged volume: ft³ 3.34
